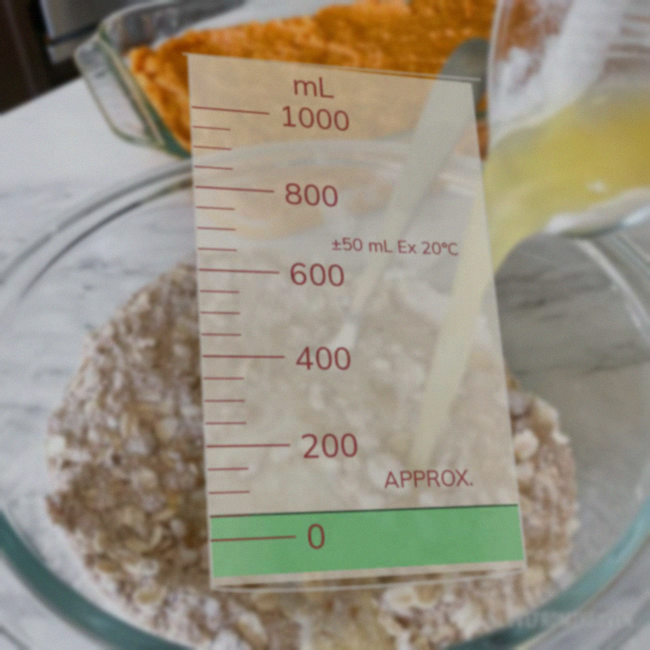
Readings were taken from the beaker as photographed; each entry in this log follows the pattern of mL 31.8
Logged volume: mL 50
